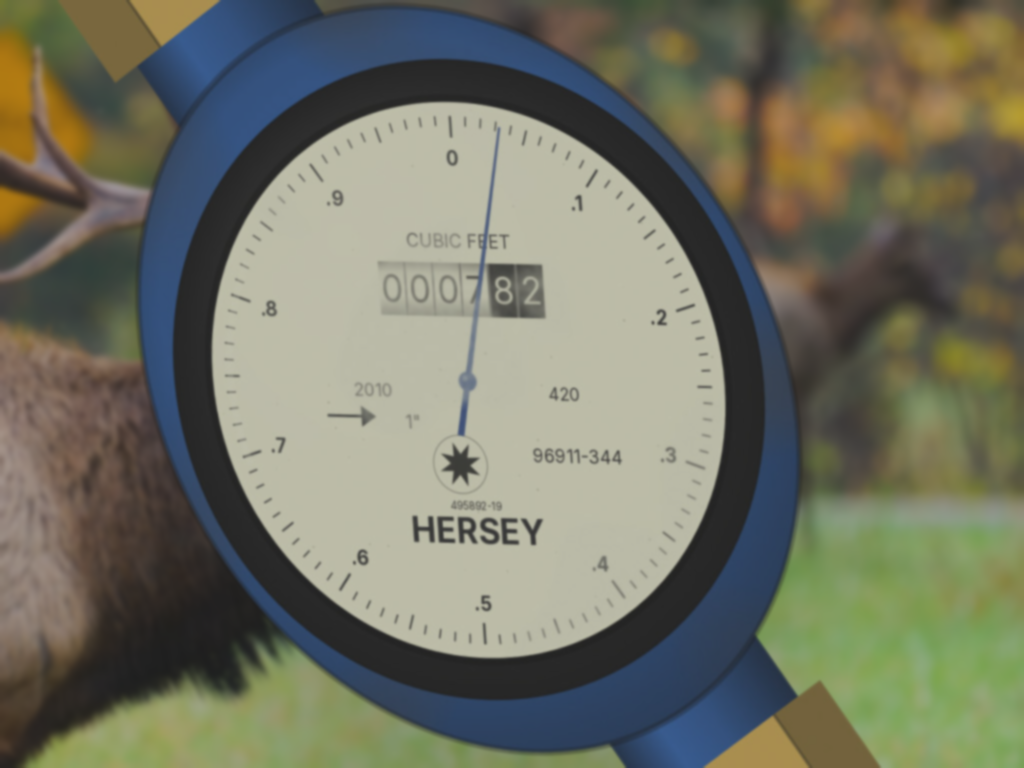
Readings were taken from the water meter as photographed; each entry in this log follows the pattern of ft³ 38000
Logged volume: ft³ 782.03
